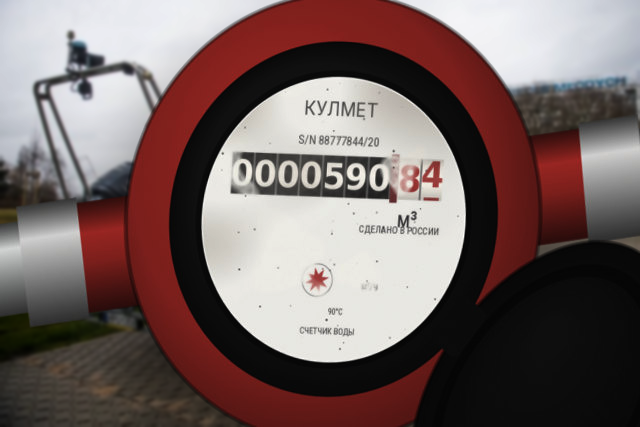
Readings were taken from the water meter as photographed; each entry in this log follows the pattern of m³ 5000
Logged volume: m³ 590.84
